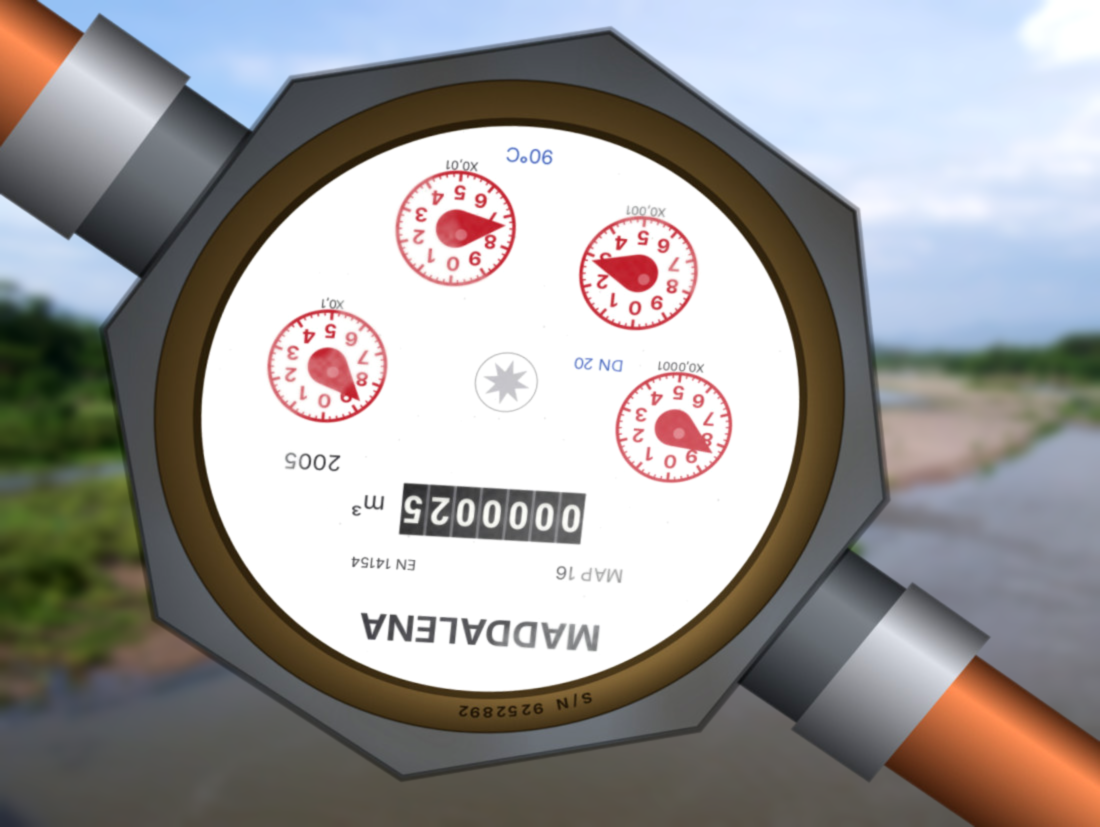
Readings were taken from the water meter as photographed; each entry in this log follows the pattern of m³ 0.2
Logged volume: m³ 25.8728
